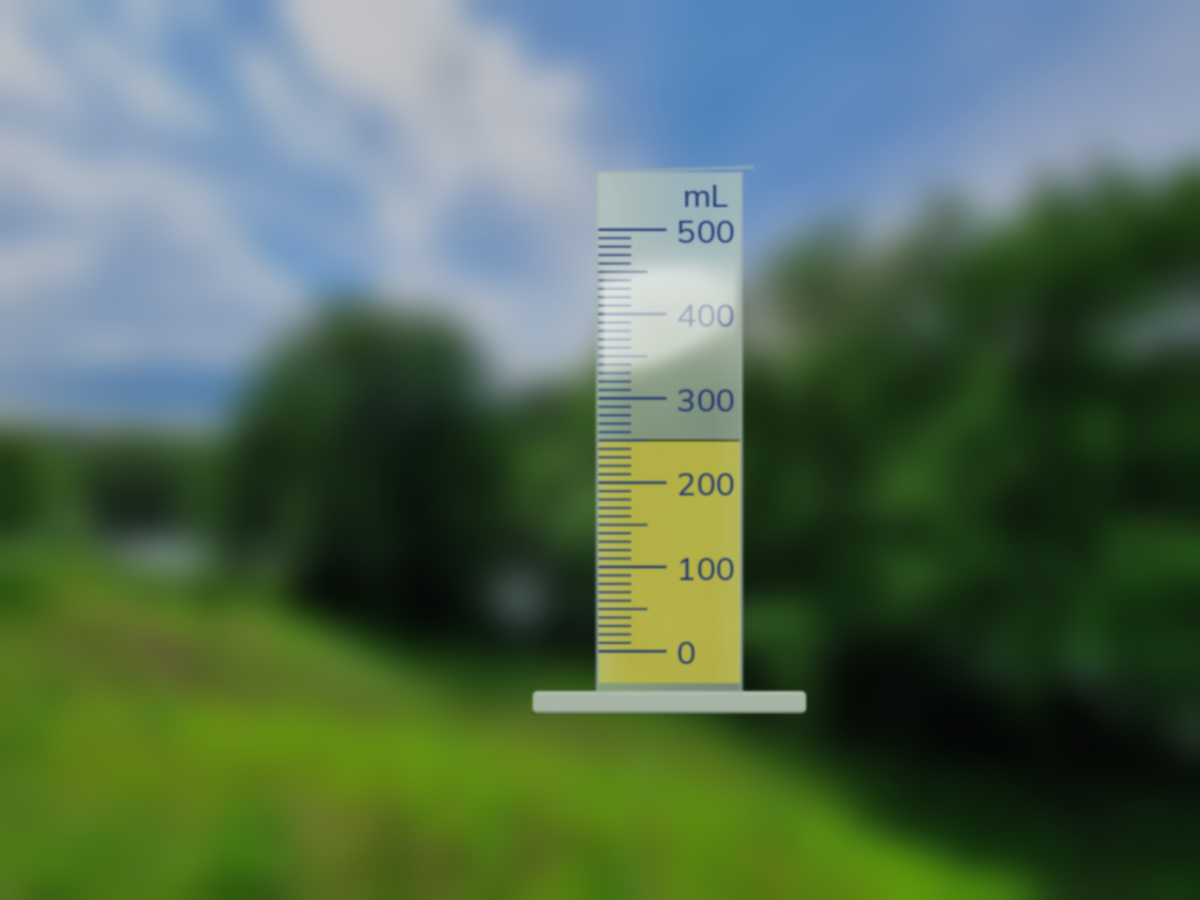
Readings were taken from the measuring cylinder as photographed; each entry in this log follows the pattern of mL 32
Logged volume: mL 250
